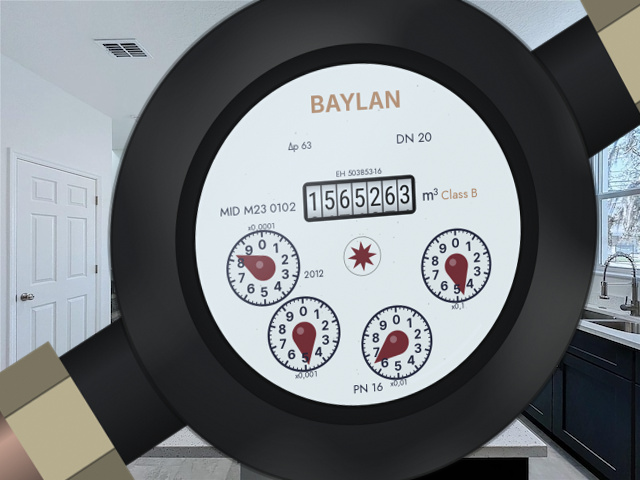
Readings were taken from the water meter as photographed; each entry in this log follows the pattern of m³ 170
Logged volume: m³ 1565263.4648
